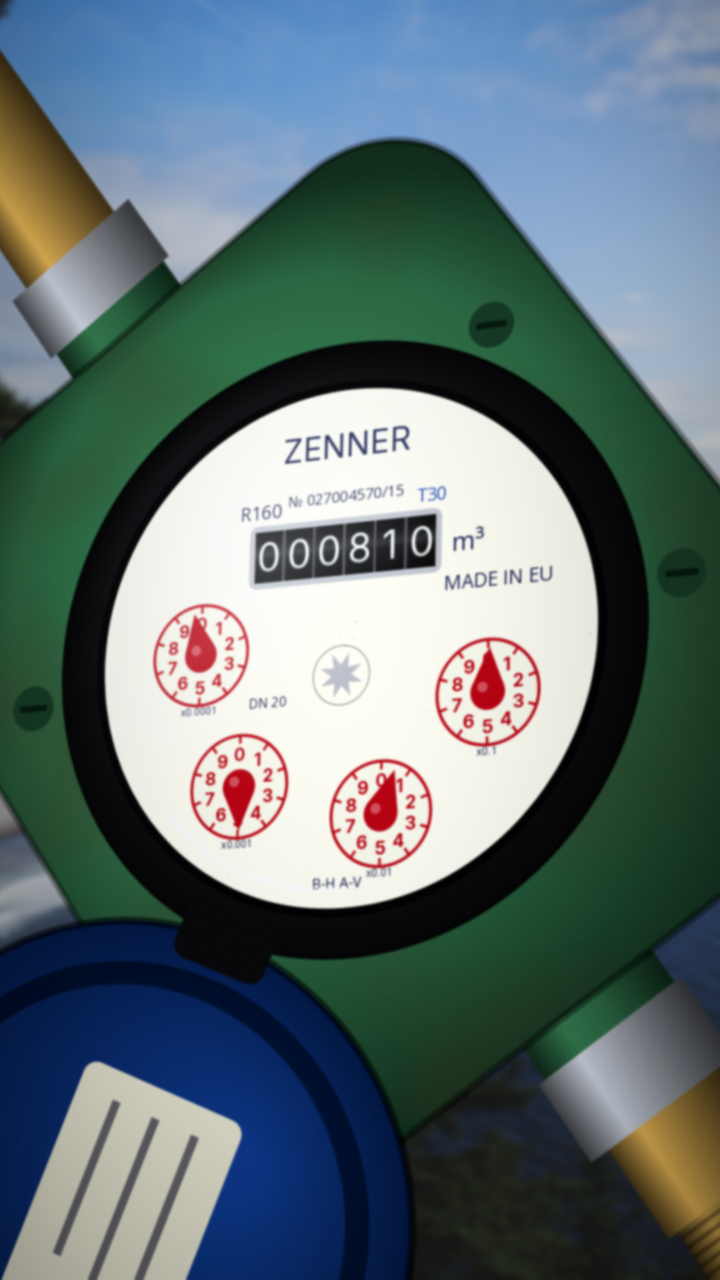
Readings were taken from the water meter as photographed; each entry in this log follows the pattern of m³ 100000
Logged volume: m³ 810.0049
